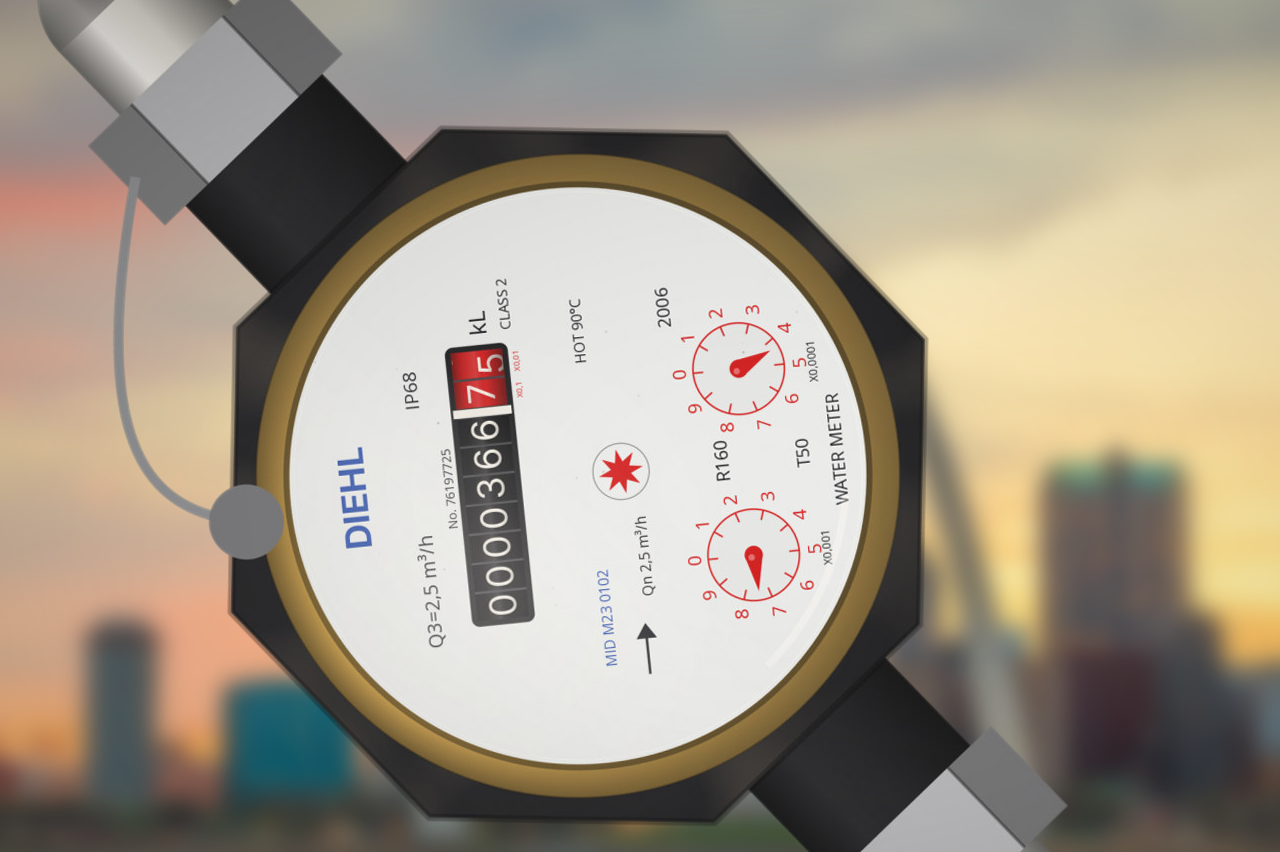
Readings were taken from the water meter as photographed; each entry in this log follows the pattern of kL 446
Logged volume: kL 366.7474
